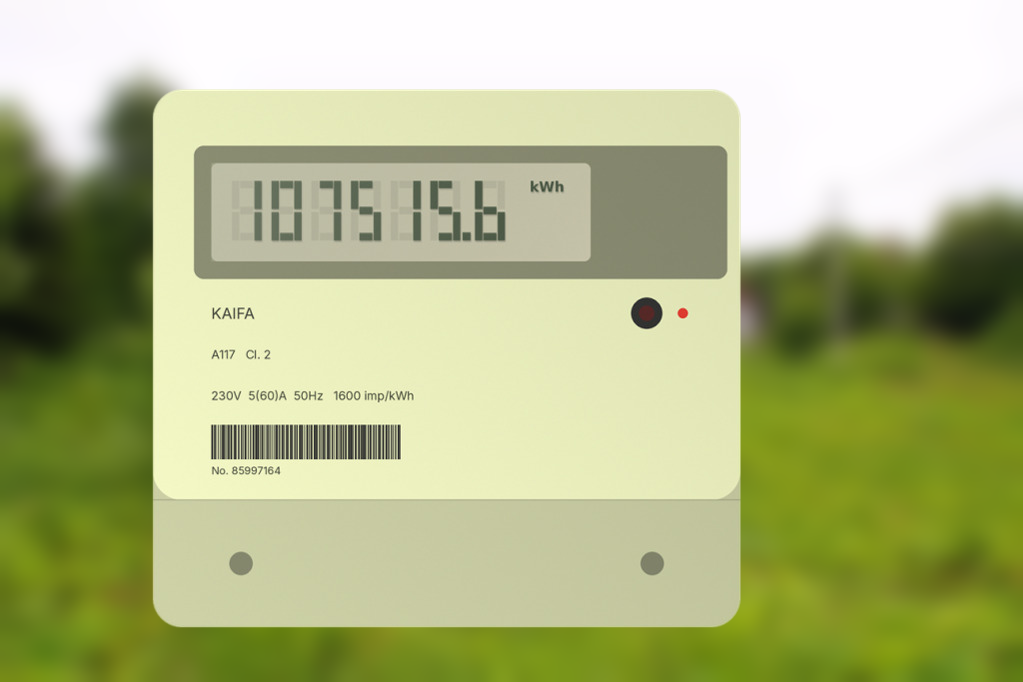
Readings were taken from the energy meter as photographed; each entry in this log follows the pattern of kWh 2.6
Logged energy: kWh 107515.6
